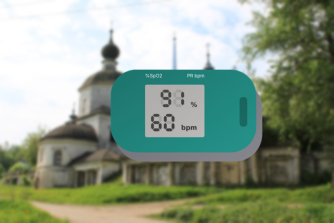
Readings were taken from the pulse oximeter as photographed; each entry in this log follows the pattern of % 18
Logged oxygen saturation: % 91
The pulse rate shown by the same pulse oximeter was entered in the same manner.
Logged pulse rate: bpm 60
